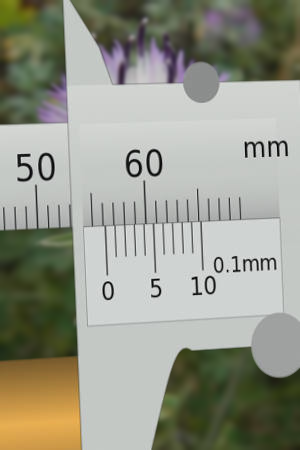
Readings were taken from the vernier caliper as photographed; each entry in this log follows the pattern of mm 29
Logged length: mm 56.2
